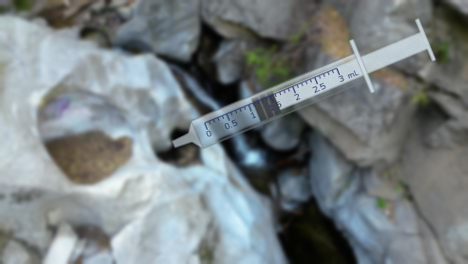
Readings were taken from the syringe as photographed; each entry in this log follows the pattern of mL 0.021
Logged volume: mL 1.1
